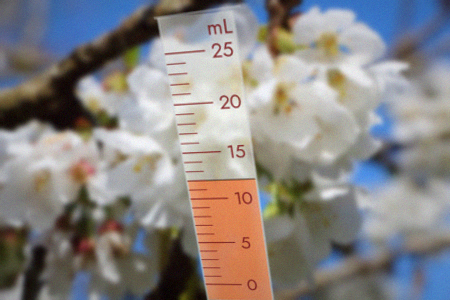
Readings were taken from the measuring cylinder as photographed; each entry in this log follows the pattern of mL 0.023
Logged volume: mL 12
